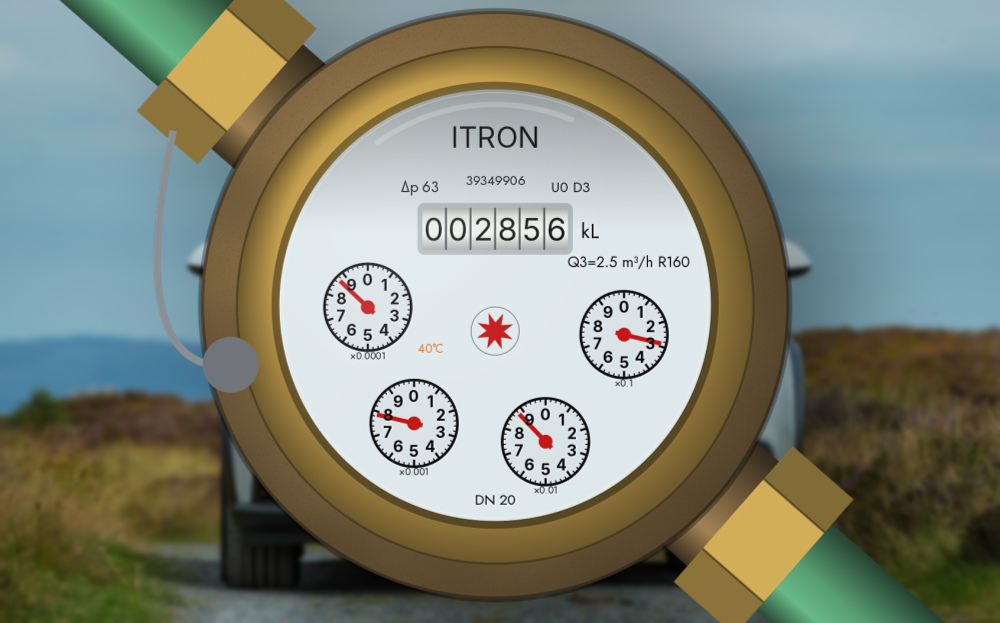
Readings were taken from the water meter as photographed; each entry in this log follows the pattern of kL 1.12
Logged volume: kL 2856.2878
